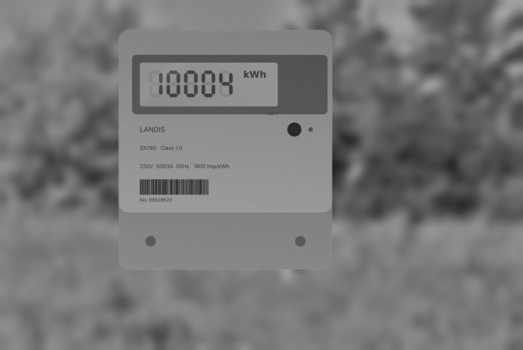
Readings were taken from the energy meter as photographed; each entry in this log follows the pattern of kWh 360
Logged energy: kWh 10004
